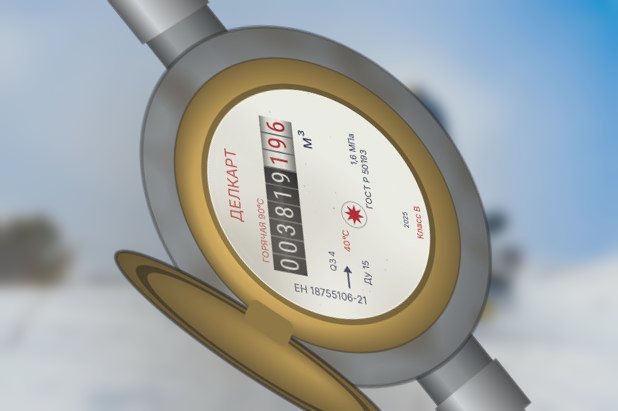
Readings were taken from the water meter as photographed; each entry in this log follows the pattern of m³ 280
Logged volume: m³ 3819.196
